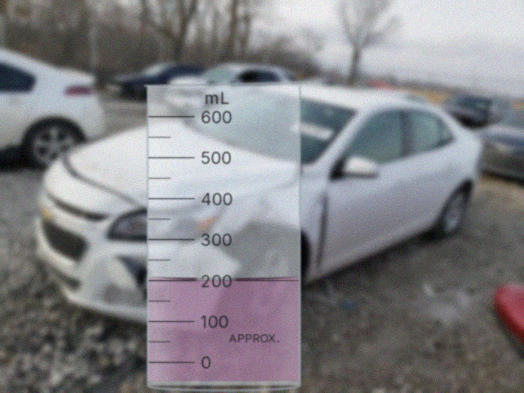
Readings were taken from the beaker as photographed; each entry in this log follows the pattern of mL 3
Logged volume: mL 200
